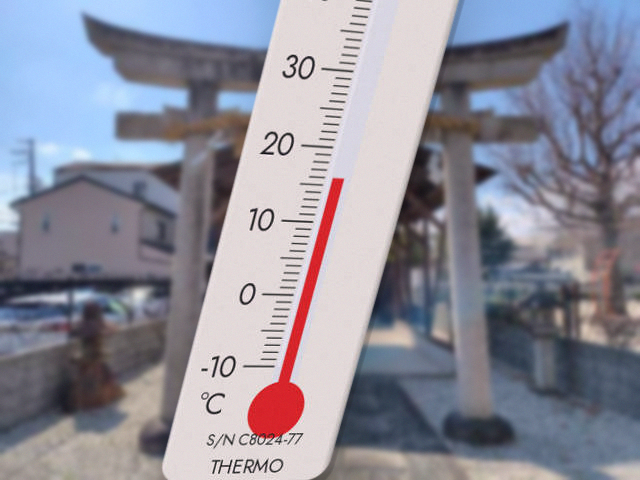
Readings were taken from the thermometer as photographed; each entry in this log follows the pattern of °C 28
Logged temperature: °C 16
